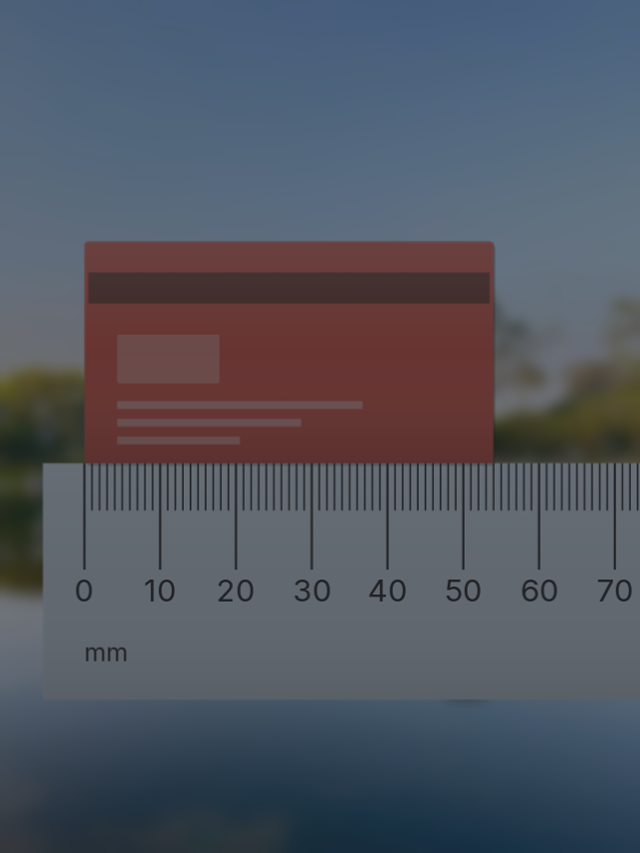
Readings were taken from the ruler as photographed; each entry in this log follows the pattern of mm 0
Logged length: mm 54
